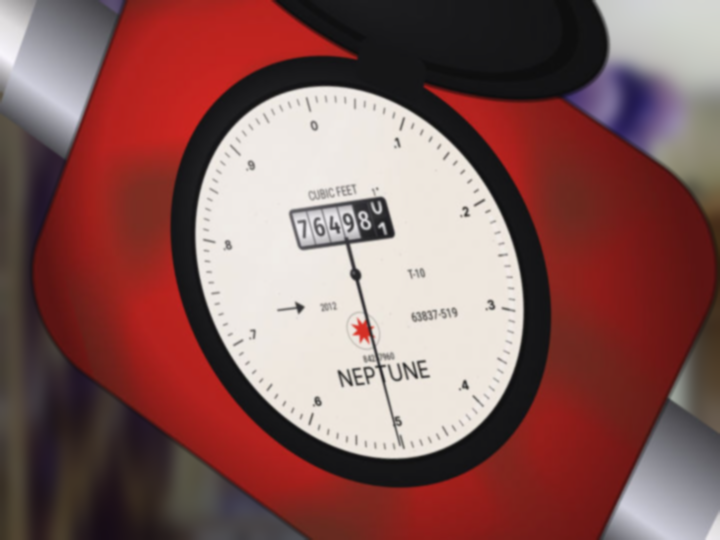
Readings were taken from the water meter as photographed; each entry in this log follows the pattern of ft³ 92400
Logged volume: ft³ 764980.50
